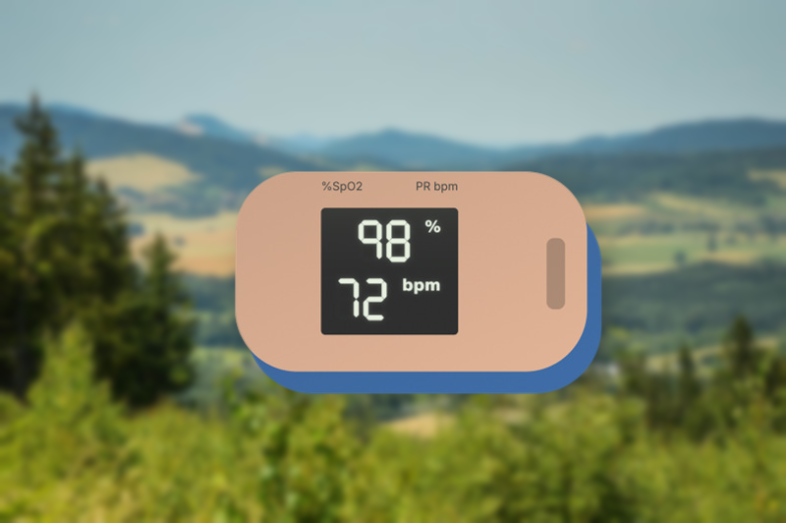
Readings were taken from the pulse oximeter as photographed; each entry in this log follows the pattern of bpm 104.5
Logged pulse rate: bpm 72
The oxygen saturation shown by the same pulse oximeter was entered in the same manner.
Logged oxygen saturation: % 98
